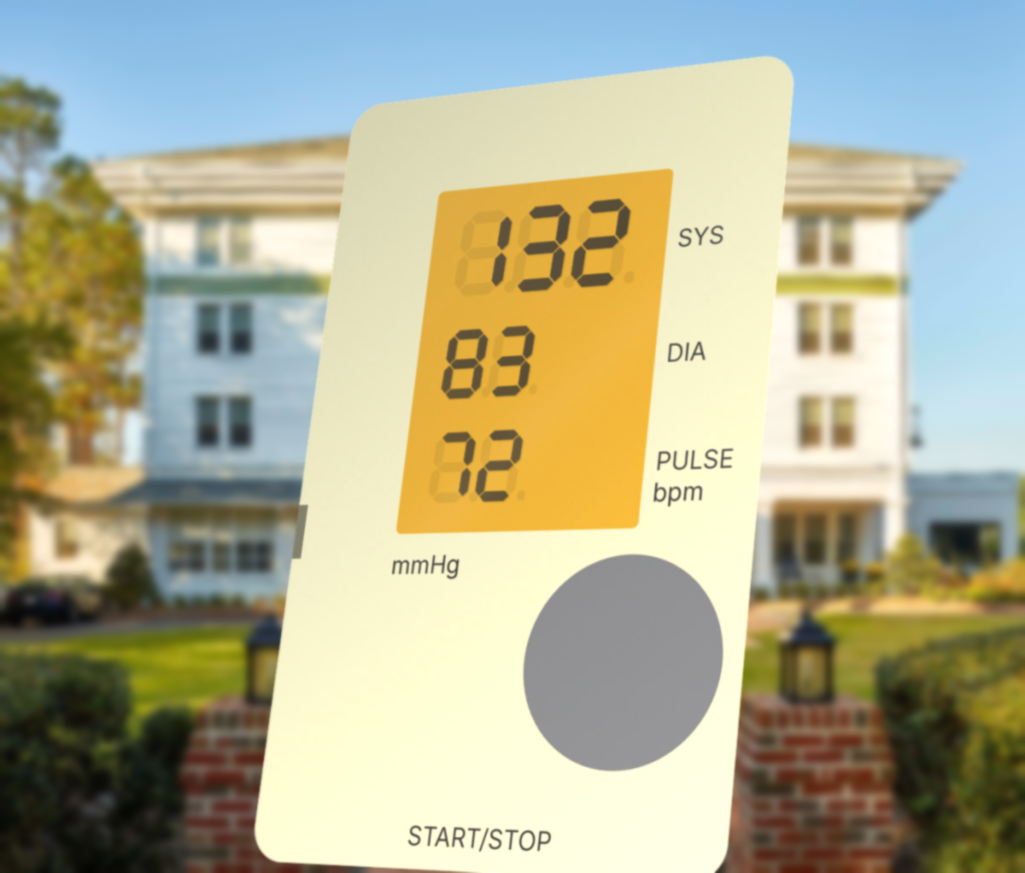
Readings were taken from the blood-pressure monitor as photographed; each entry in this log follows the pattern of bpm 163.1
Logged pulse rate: bpm 72
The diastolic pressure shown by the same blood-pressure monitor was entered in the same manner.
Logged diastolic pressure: mmHg 83
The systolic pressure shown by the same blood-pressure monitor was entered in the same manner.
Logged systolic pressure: mmHg 132
